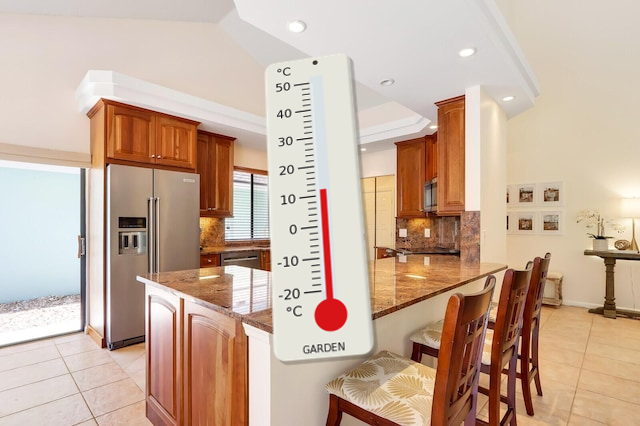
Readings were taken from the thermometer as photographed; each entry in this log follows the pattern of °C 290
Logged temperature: °C 12
